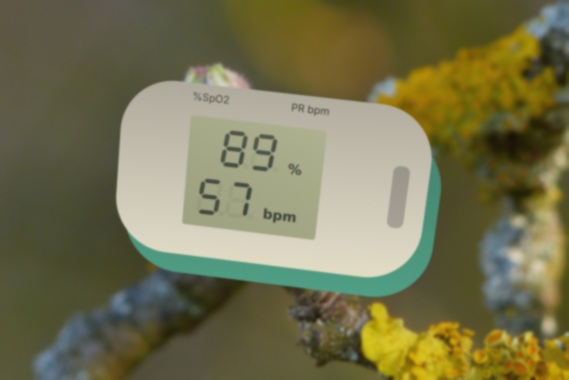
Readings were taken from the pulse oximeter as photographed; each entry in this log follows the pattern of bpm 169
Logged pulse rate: bpm 57
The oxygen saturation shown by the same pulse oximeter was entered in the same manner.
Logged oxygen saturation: % 89
